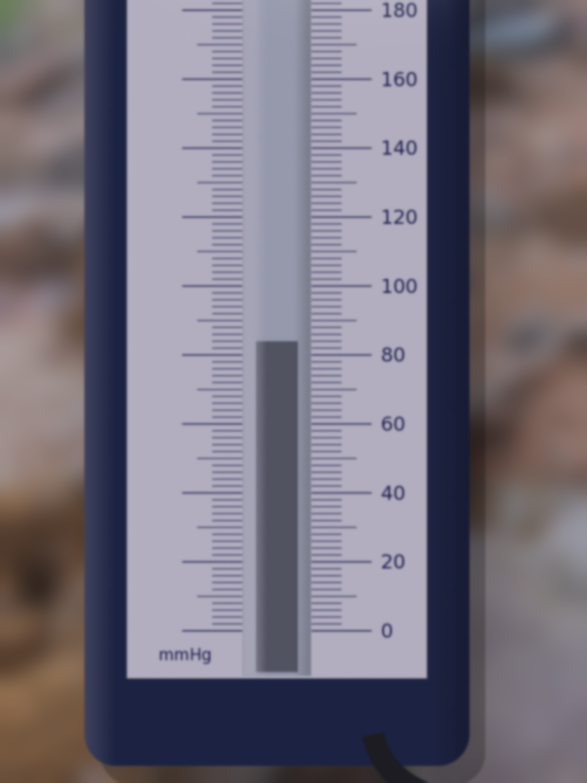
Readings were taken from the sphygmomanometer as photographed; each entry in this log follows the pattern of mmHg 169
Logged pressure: mmHg 84
